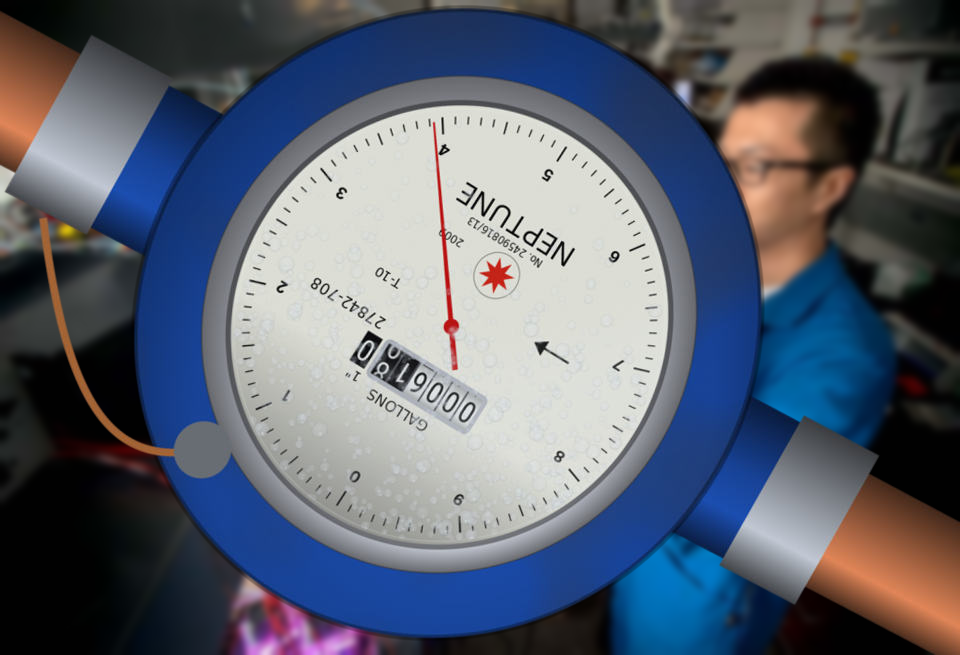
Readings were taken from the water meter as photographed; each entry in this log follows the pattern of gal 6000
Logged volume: gal 6183.9
